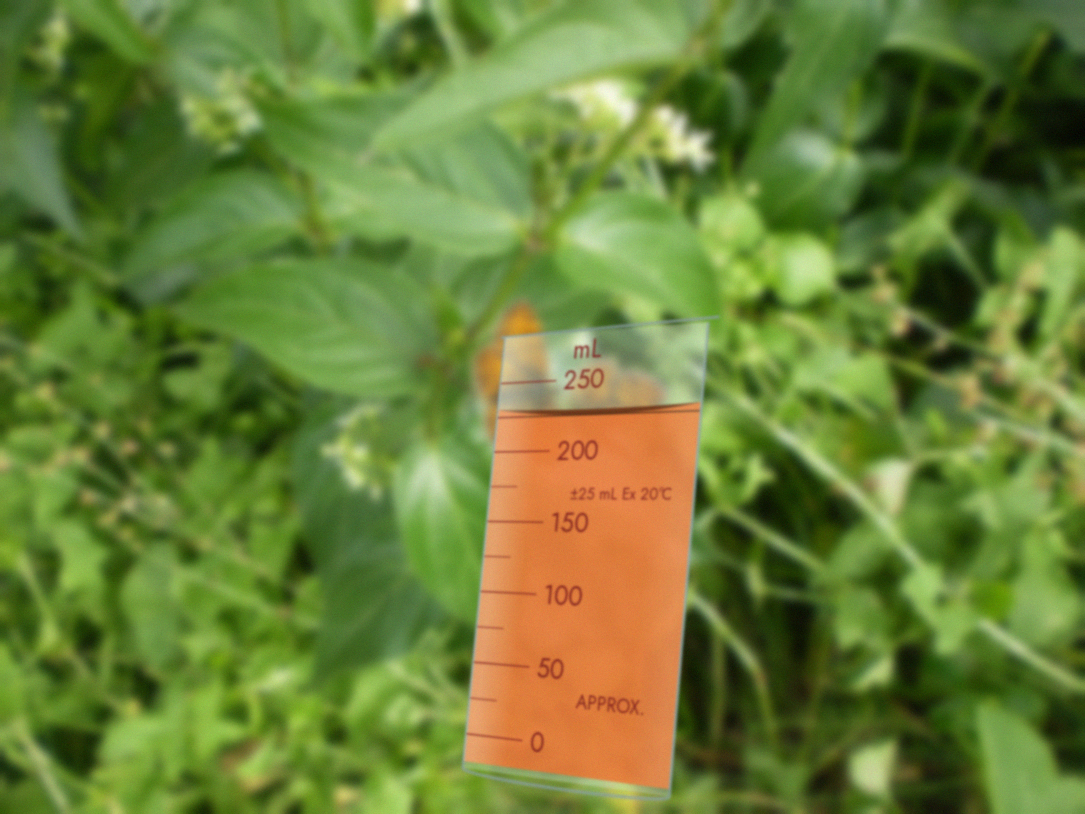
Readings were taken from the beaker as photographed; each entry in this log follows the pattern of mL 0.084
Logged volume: mL 225
